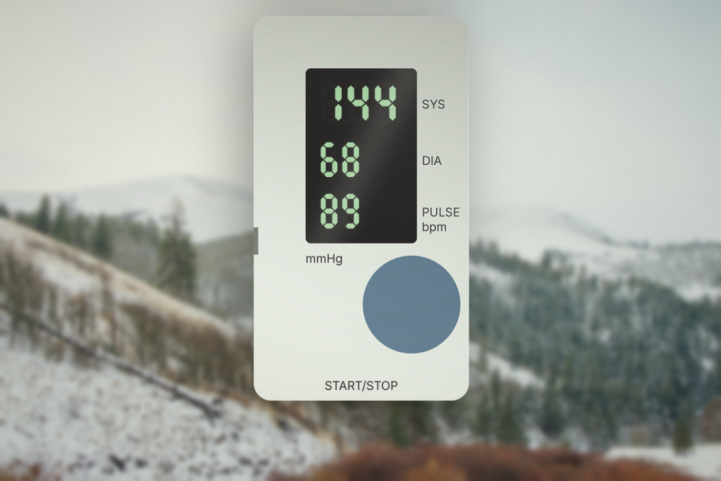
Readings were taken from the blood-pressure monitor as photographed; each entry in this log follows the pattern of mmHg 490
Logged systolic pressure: mmHg 144
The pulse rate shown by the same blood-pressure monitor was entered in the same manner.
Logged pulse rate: bpm 89
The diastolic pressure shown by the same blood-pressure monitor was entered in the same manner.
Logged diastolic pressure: mmHg 68
